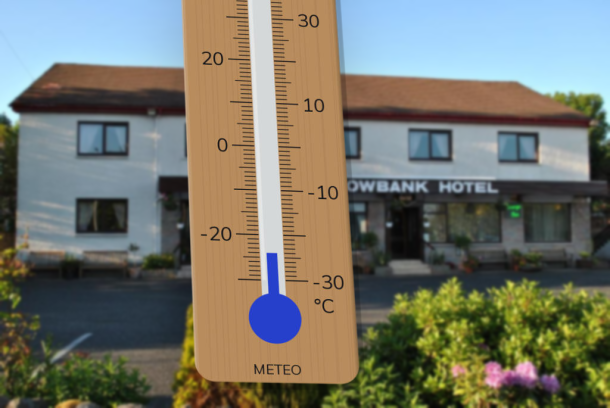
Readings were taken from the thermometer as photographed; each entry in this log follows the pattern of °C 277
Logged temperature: °C -24
